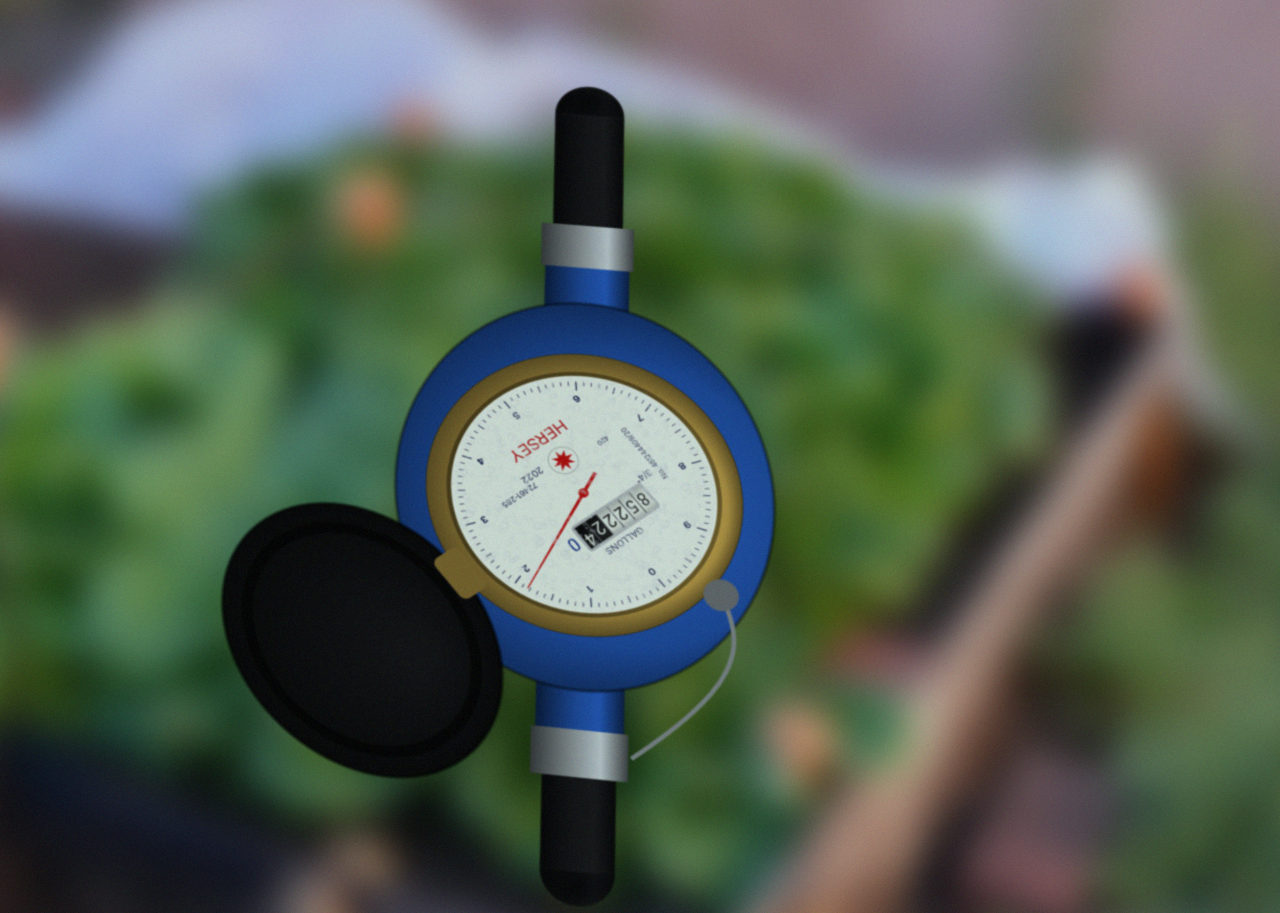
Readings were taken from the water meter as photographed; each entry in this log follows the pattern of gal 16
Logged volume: gal 8522241.8
